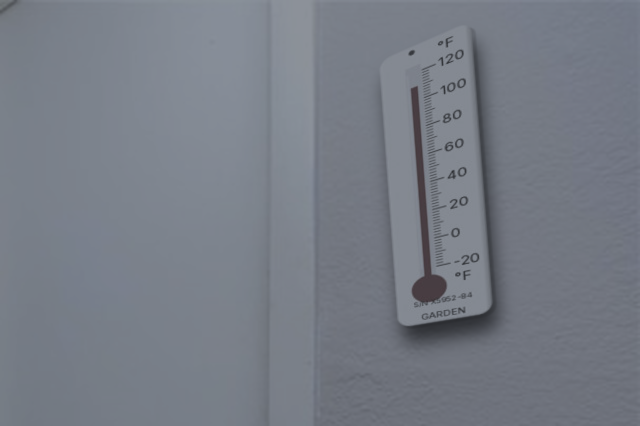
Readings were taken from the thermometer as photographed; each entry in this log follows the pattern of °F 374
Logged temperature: °F 110
